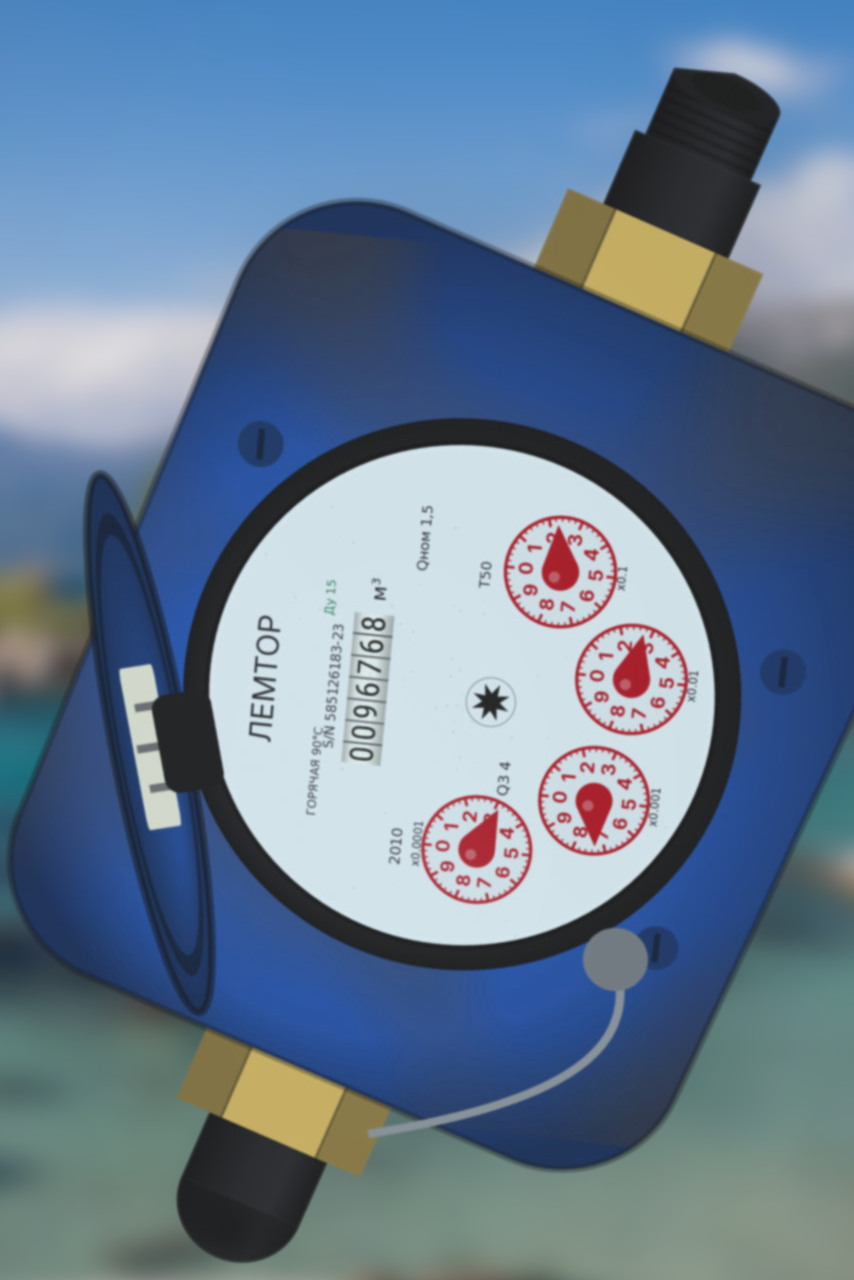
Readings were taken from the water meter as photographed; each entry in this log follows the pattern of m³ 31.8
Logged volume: m³ 96768.2273
